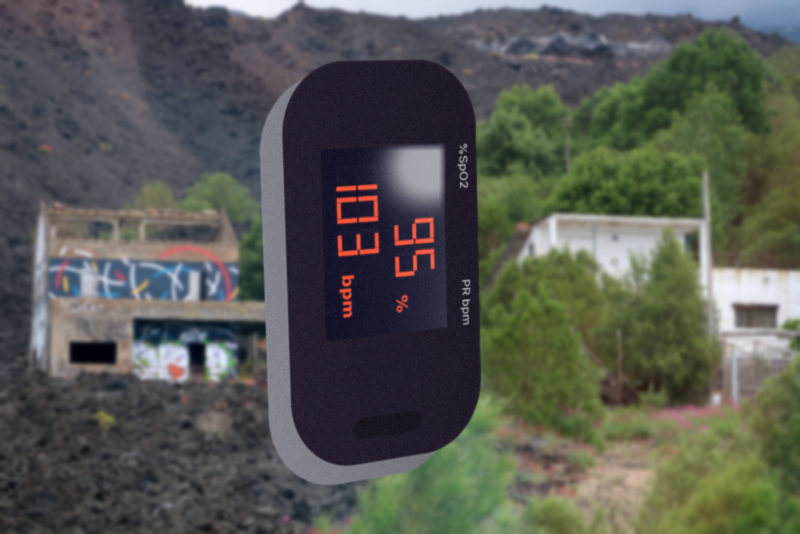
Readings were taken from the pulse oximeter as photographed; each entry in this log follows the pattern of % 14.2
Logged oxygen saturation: % 95
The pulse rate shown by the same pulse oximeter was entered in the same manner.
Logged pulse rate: bpm 103
